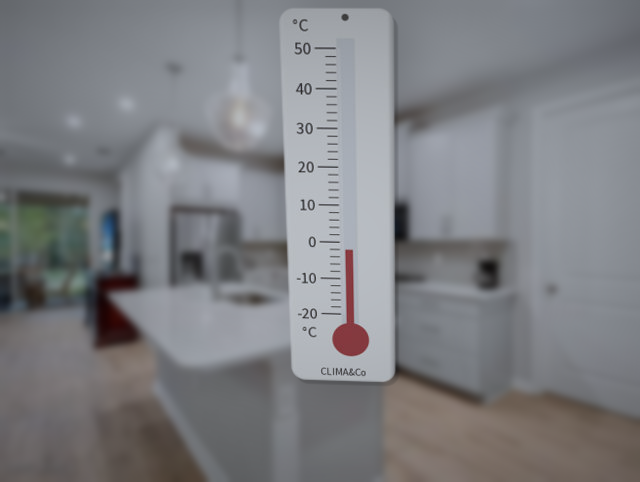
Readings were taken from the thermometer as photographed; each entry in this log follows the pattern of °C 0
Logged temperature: °C -2
